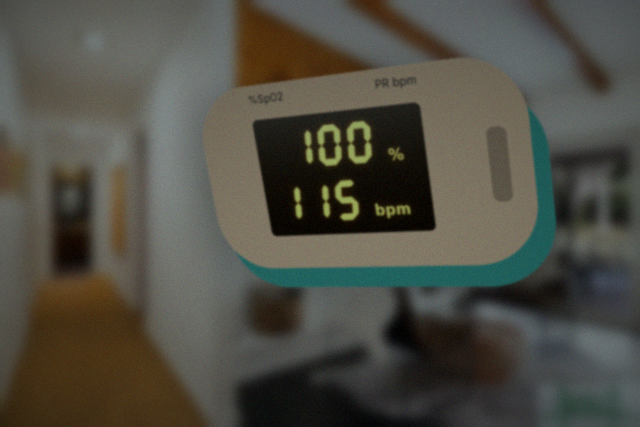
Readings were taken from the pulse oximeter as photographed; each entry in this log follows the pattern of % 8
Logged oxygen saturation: % 100
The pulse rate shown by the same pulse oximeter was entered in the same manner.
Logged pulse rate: bpm 115
